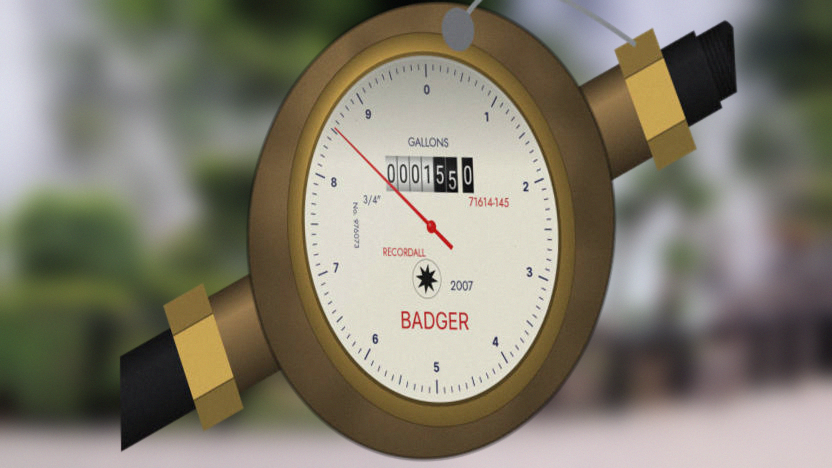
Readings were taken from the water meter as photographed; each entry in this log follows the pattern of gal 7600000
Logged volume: gal 1548.5
